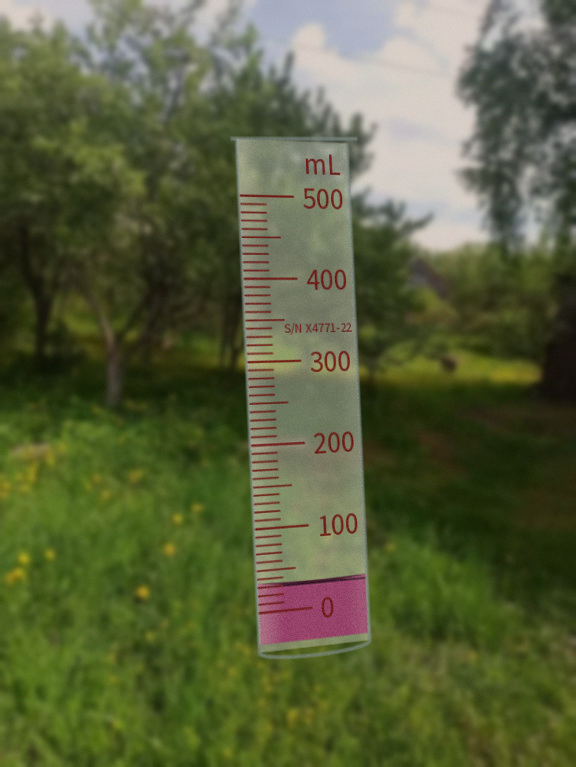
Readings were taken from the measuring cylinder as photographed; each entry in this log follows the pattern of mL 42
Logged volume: mL 30
